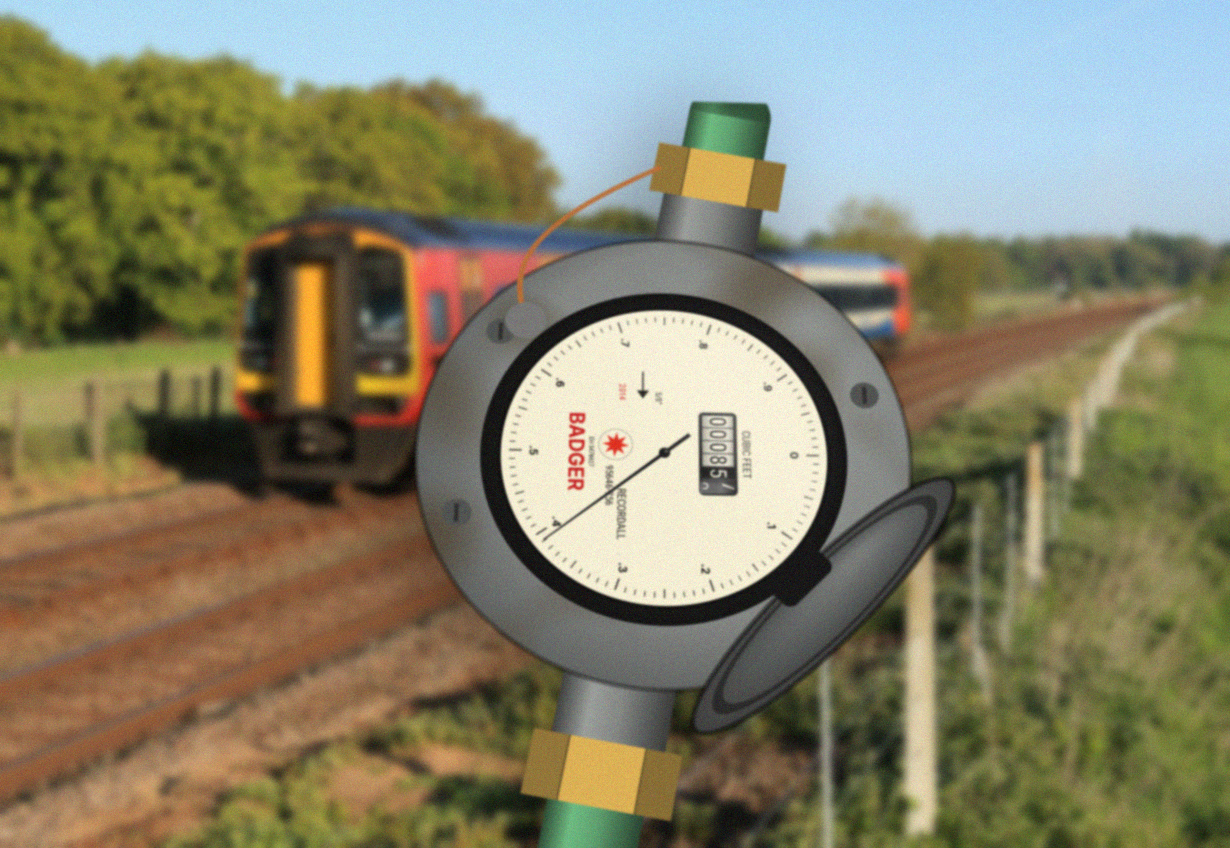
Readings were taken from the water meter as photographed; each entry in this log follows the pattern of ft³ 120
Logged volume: ft³ 857.39
